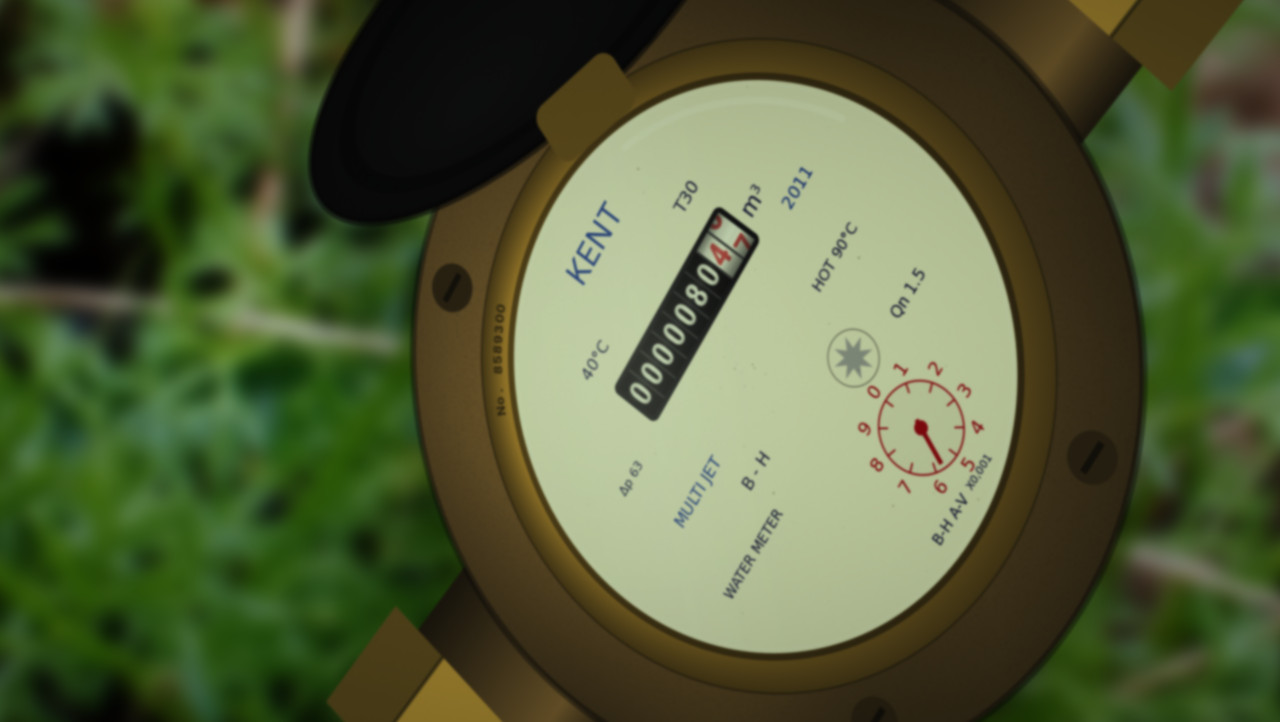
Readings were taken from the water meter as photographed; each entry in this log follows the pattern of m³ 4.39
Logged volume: m³ 80.465
